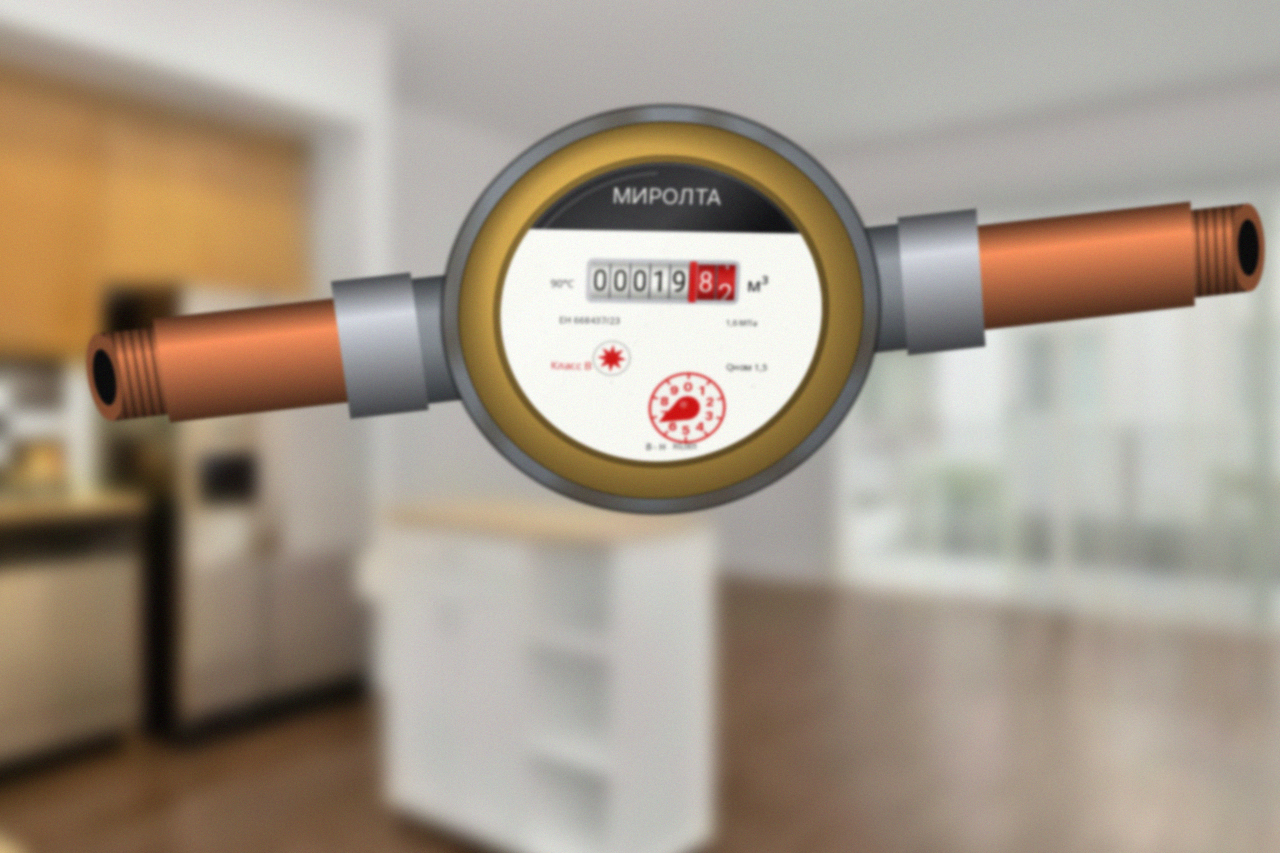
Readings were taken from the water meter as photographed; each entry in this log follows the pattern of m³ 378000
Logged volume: m³ 19.816
